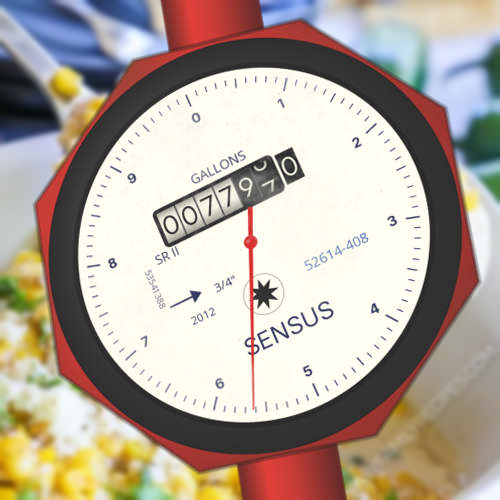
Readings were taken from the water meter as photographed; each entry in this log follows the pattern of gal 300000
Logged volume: gal 77965.6
